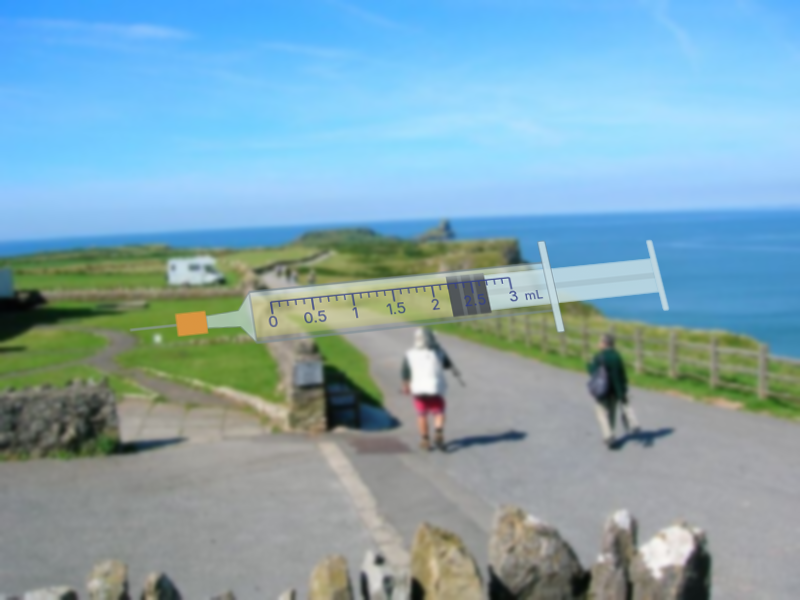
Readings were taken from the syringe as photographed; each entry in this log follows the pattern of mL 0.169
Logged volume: mL 2.2
